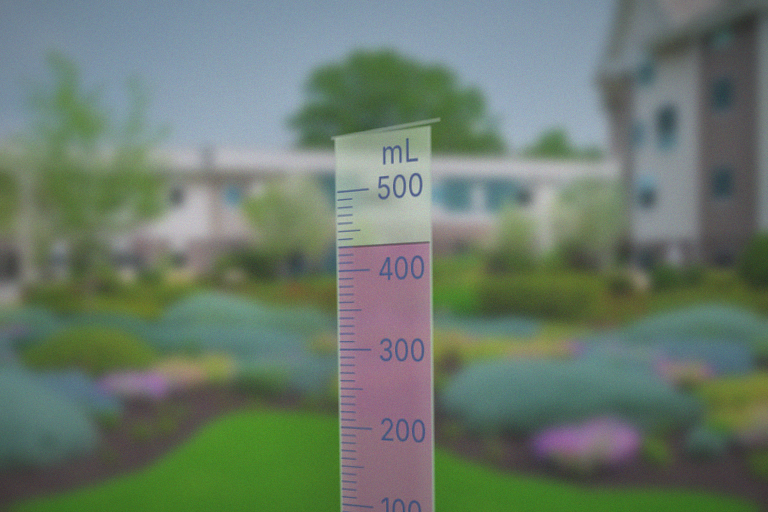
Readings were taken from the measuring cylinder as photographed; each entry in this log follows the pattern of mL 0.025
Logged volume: mL 430
